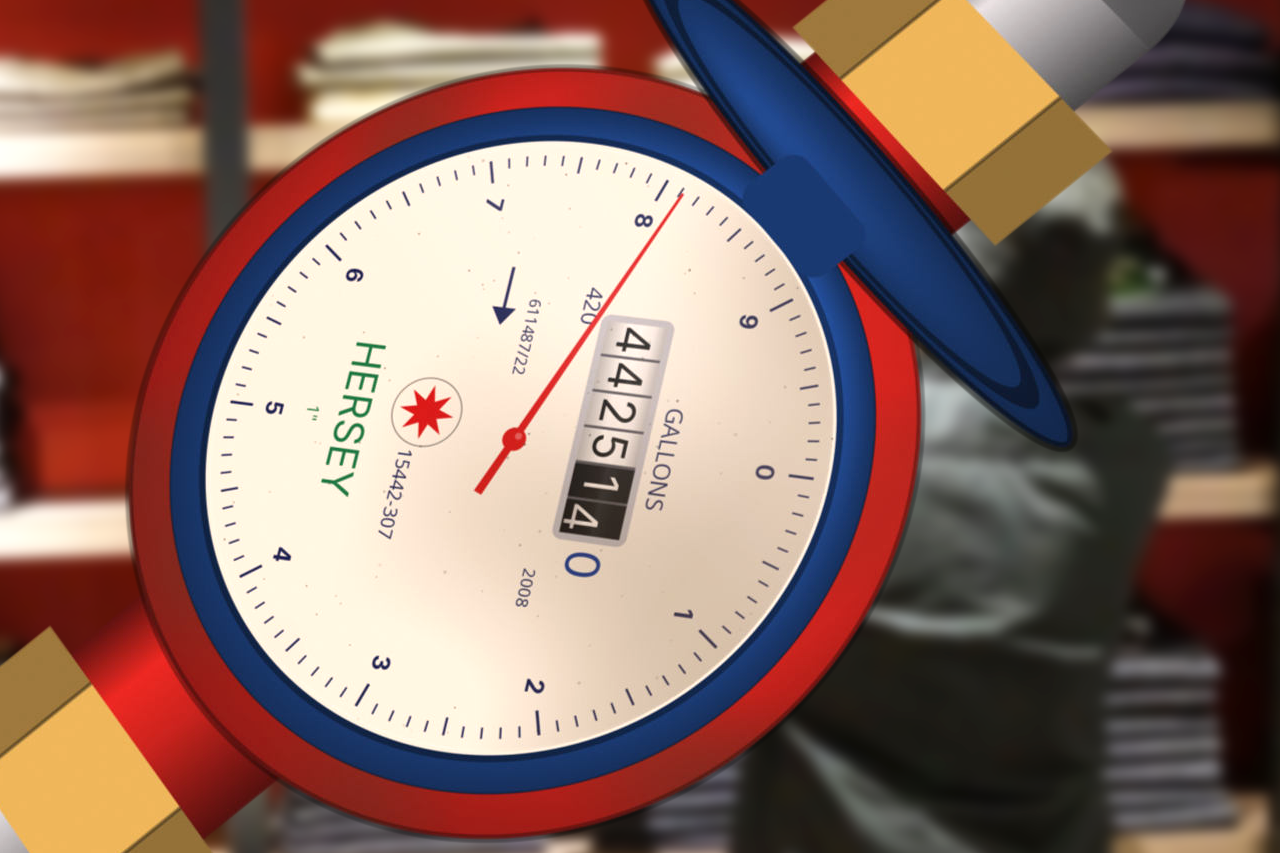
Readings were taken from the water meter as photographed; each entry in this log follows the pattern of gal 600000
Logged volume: gal 4425138.1
